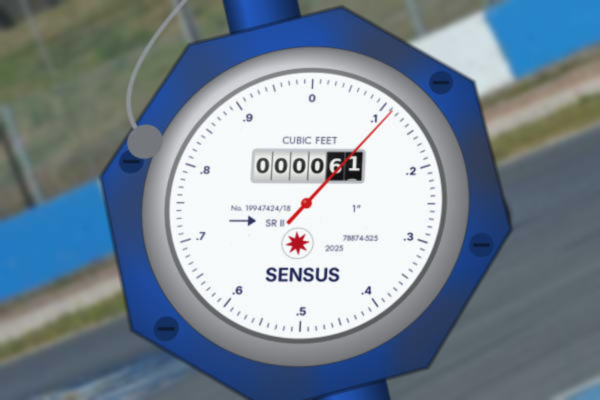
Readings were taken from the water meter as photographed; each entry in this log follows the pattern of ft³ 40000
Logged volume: ft³ 61.11
